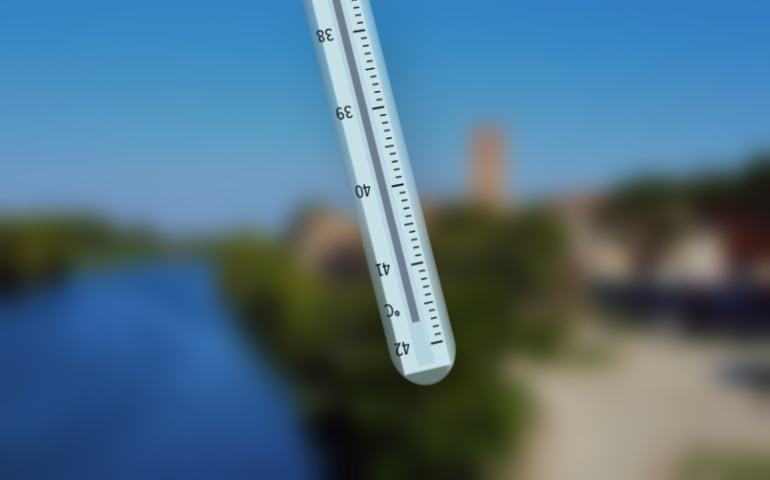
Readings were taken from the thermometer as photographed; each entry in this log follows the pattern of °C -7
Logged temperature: °C 41.7
